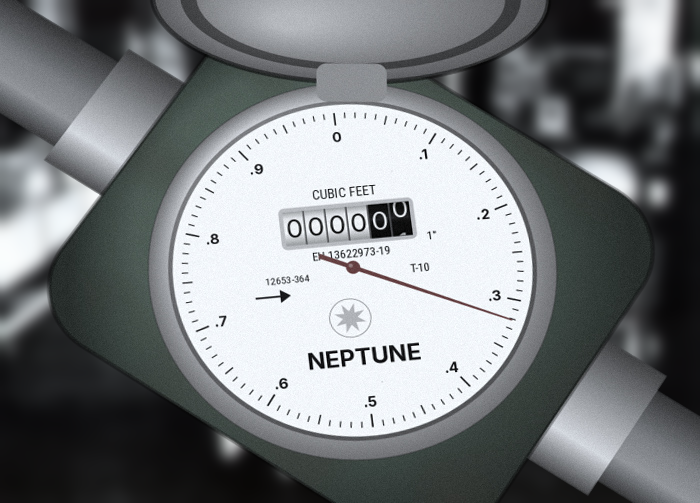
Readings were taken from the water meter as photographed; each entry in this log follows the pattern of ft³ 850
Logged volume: ft³ 0.32
